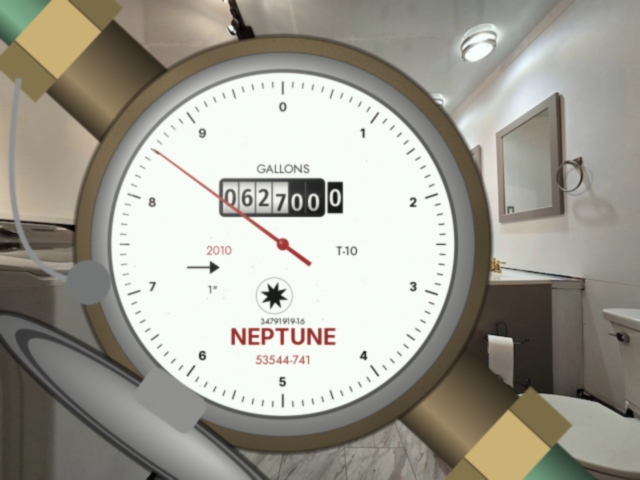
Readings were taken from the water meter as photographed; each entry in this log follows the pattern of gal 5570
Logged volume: gal 626998.5
